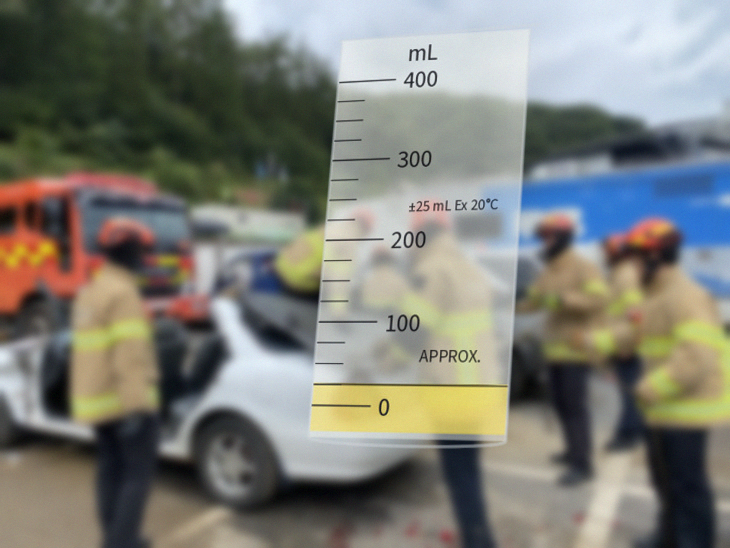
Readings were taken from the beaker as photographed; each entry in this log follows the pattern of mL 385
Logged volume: mL 25
